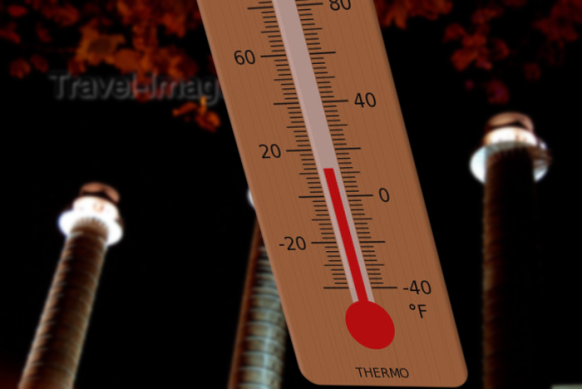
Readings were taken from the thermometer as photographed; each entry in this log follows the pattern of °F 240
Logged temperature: °F 12
